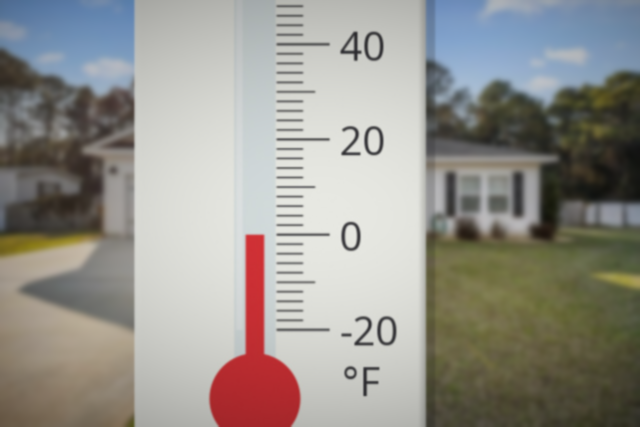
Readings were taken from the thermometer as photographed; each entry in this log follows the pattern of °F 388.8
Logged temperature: °F 0
